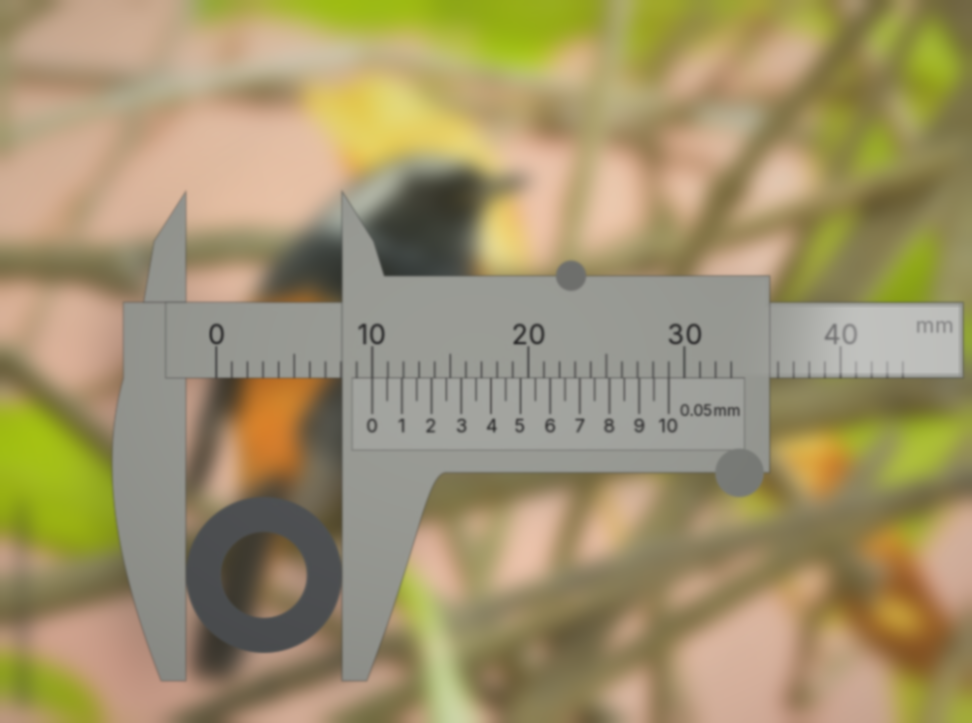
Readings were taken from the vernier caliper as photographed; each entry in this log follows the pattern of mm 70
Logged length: mm 10.0
